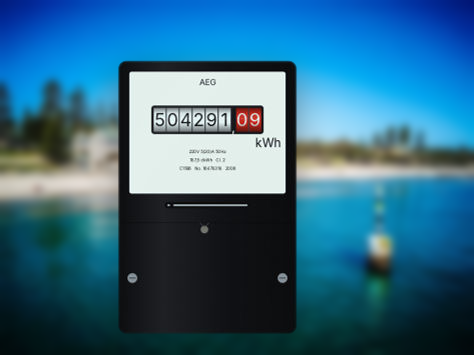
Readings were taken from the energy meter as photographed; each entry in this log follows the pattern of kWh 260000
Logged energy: kWh 504291.09
